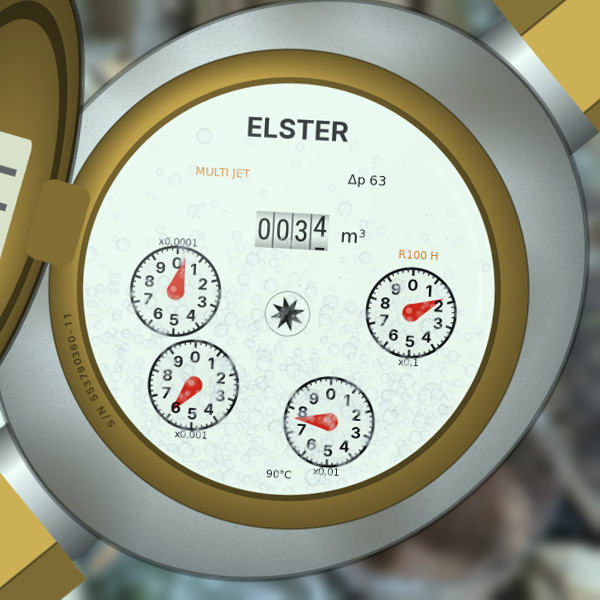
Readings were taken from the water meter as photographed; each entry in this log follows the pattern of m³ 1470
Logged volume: m³ 34.1760
